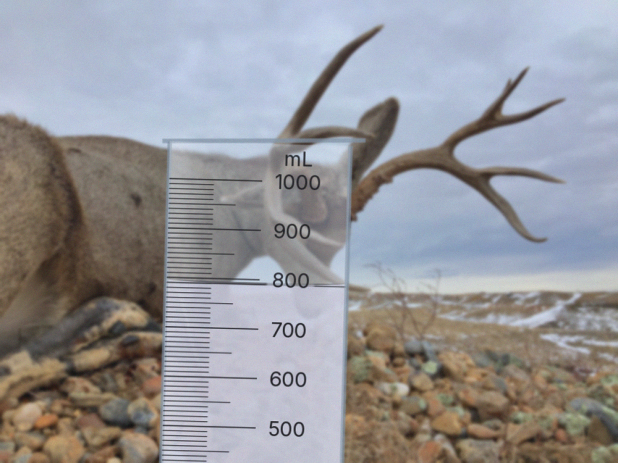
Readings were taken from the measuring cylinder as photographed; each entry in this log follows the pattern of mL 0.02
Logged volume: mL 790
